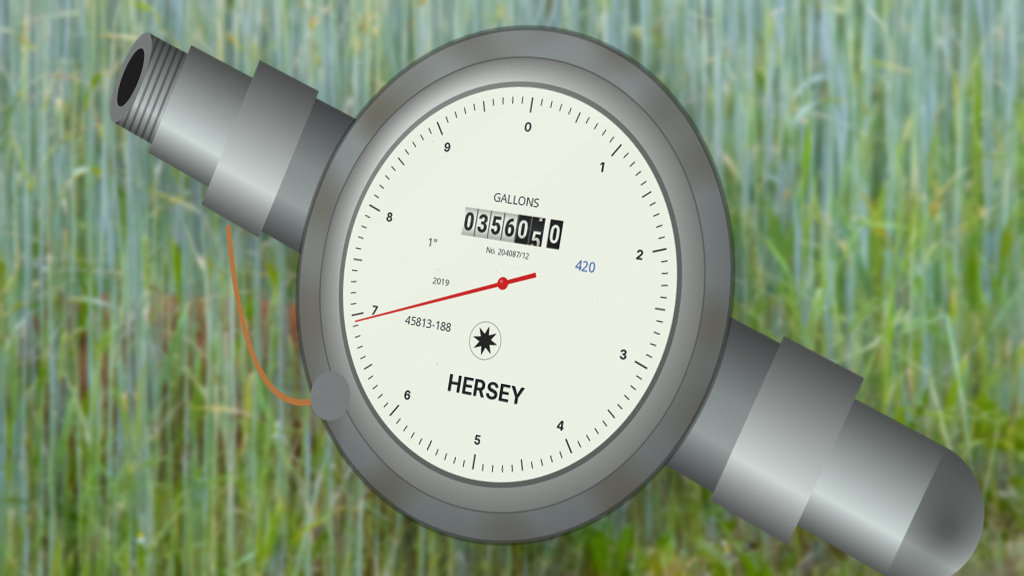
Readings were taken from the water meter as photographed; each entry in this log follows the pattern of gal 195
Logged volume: gal 356046.9
